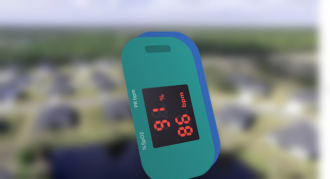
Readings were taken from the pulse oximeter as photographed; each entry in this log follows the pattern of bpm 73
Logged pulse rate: bpm 86
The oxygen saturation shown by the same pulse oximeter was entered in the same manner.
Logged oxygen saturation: % 91
